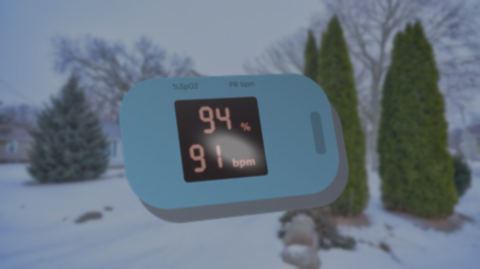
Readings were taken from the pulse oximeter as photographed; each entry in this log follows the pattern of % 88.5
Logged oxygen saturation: % 94
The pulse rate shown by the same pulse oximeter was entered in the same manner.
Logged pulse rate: bpm 91
